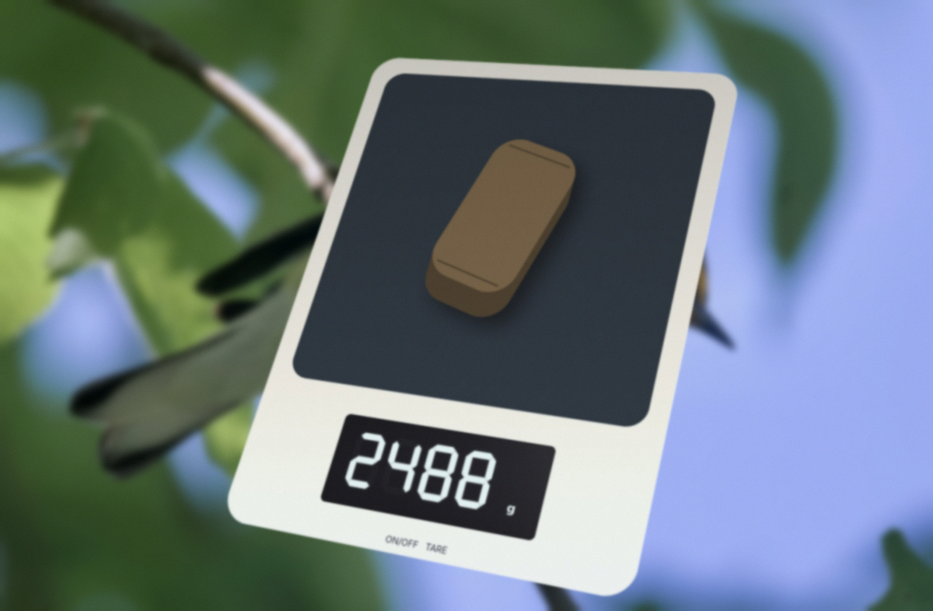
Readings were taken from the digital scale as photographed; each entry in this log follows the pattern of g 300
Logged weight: g 2488
